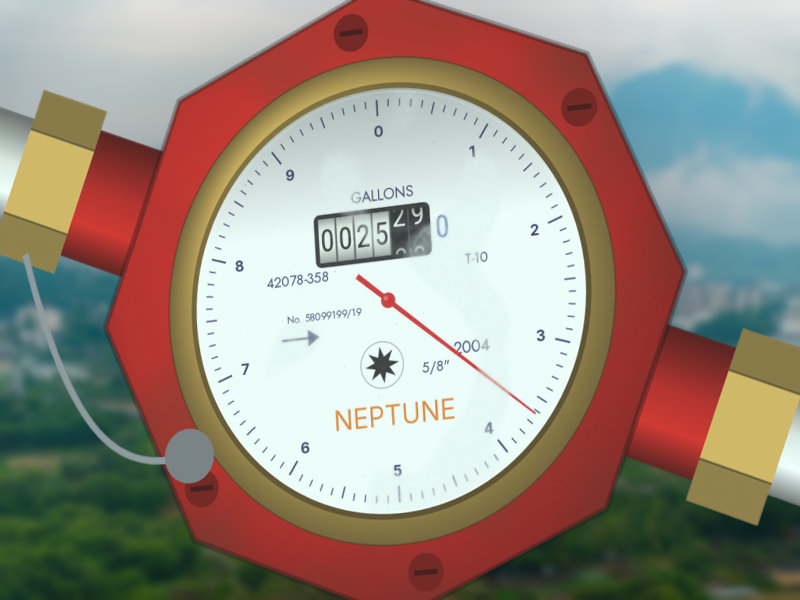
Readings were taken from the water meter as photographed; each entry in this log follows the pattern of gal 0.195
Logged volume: gal 25293.6
